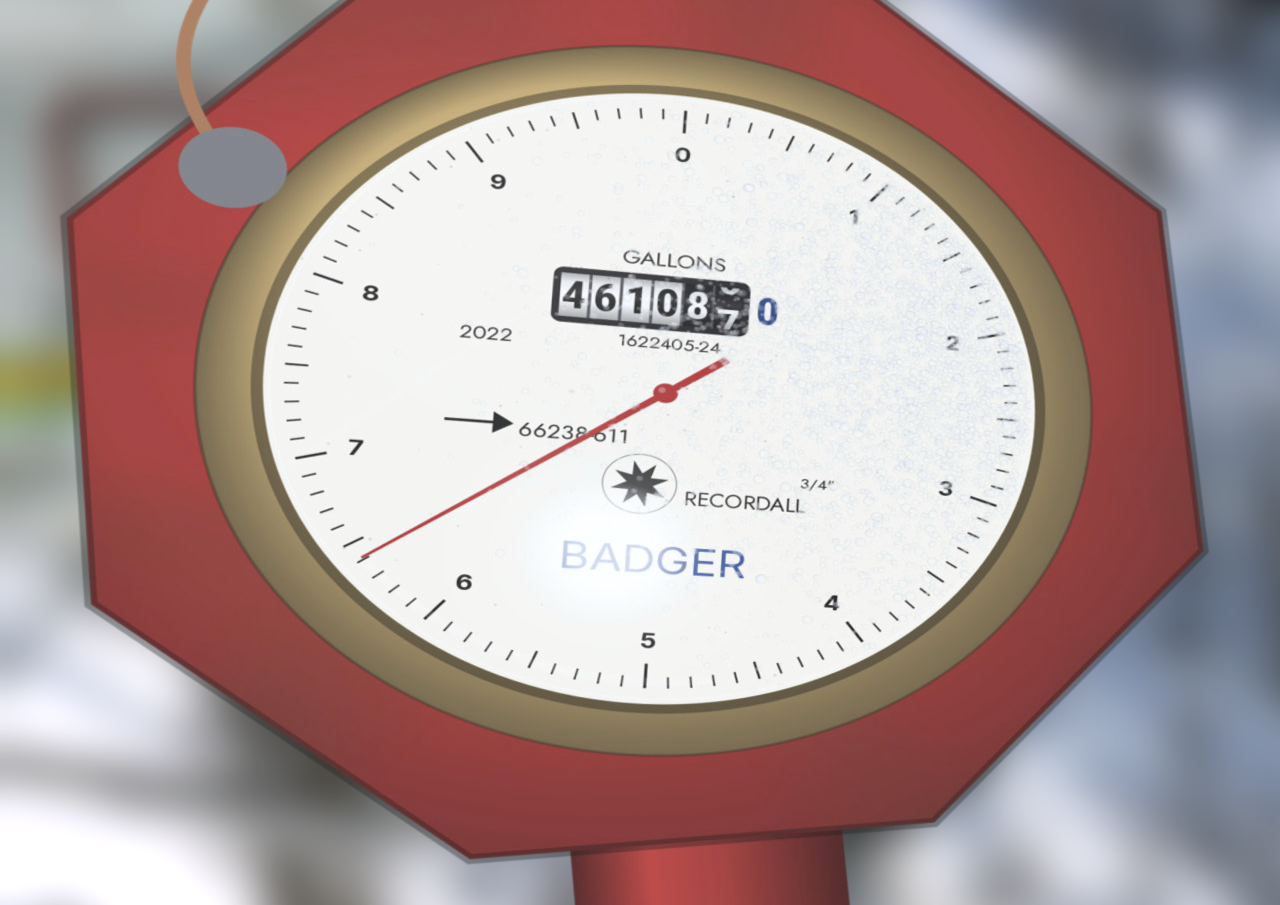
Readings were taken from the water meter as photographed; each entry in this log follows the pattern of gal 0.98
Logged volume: gal 4610866.4
